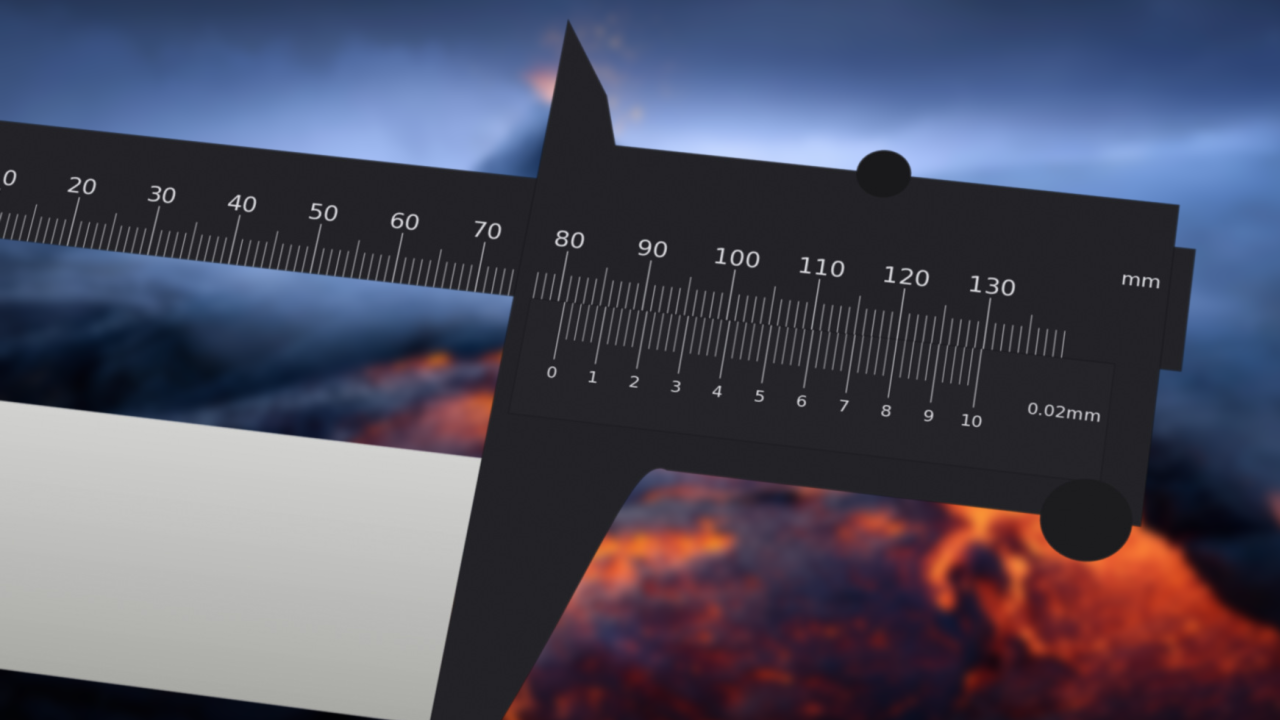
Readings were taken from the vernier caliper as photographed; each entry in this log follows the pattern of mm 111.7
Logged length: mm 80.8
